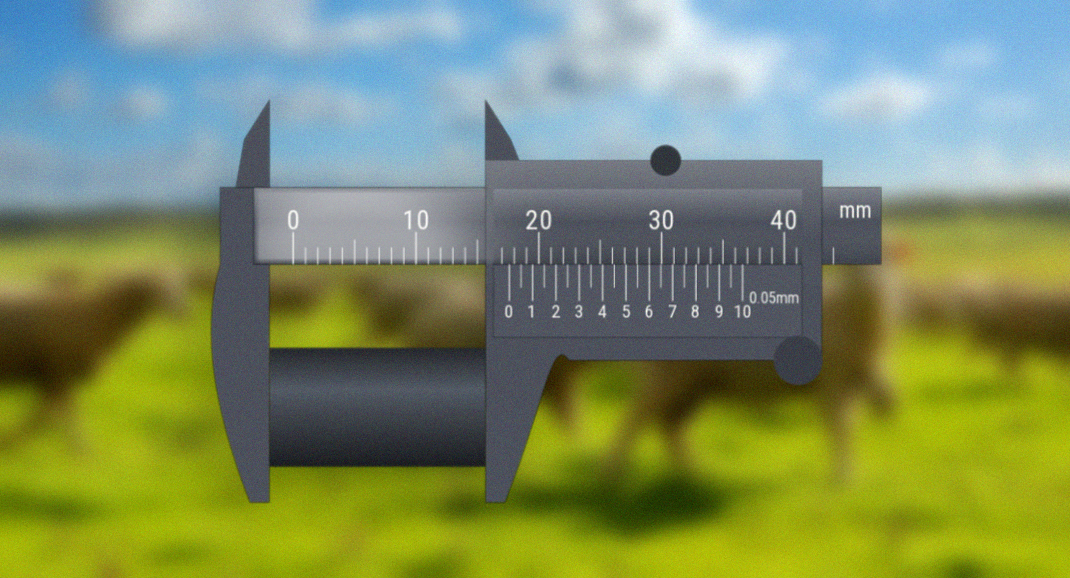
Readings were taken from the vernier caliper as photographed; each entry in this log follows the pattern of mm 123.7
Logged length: mm 17.6
